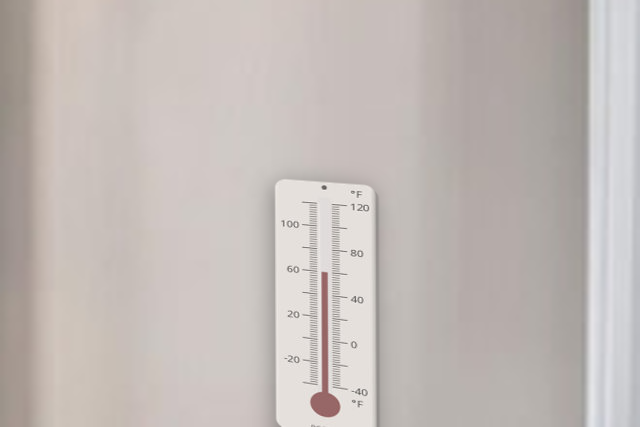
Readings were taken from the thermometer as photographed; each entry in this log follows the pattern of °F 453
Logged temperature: °F 60
